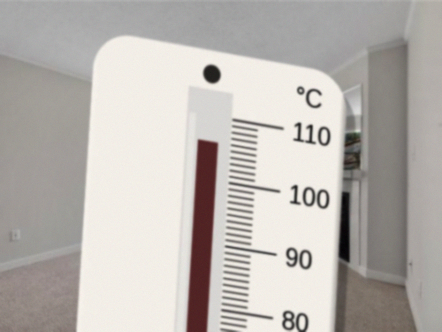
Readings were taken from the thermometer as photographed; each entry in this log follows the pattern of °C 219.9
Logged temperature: °C 106
